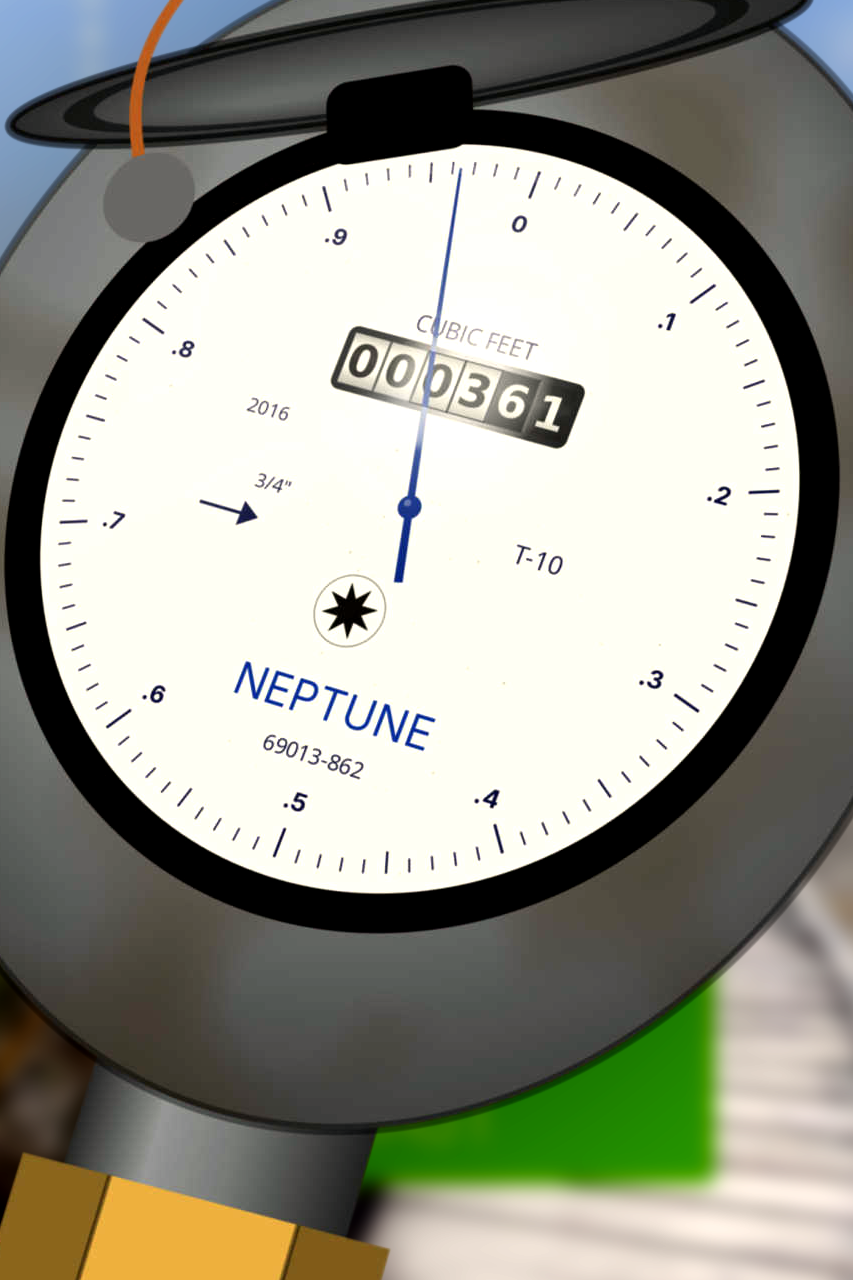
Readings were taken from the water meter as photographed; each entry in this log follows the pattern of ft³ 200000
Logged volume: ft³ 360.96
